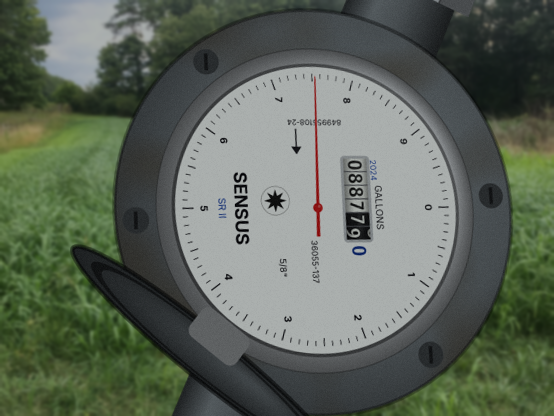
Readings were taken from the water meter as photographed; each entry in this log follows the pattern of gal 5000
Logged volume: gal 887787.5
